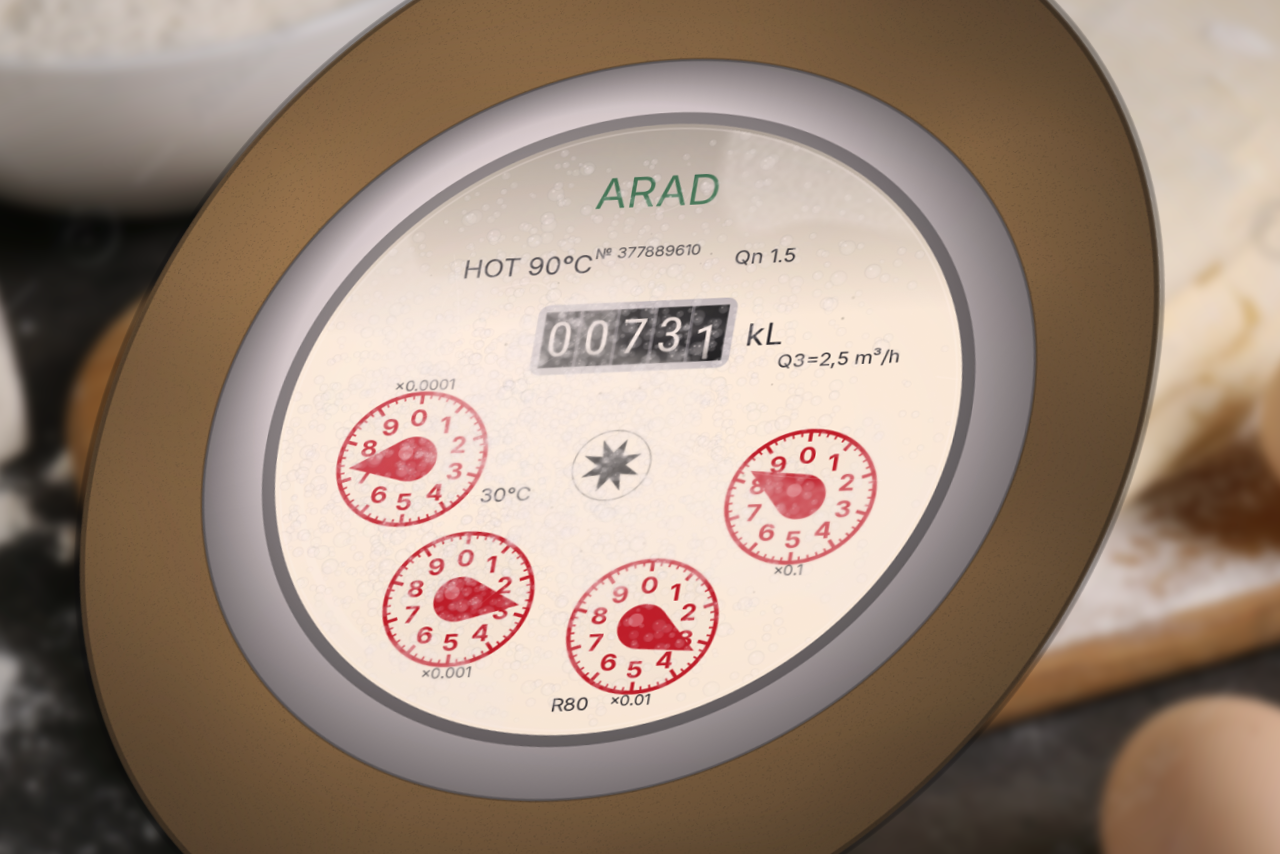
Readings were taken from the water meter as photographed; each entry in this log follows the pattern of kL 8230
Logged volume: kL 730.8327
